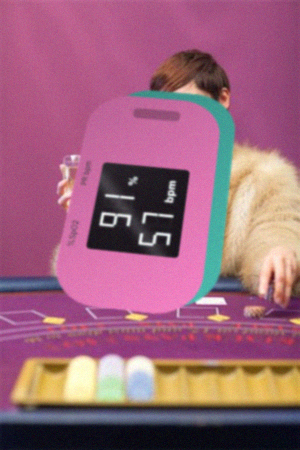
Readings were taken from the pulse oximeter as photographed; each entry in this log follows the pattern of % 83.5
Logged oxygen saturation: % 91
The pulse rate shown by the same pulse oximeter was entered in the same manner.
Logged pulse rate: bpm 57
